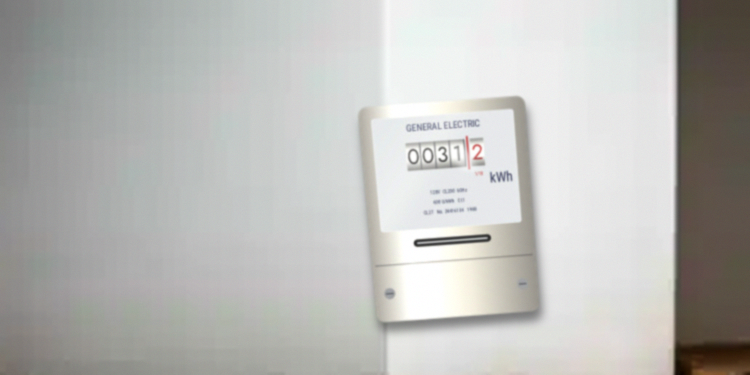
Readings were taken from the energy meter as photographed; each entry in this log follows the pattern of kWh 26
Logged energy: kWh 31.2
